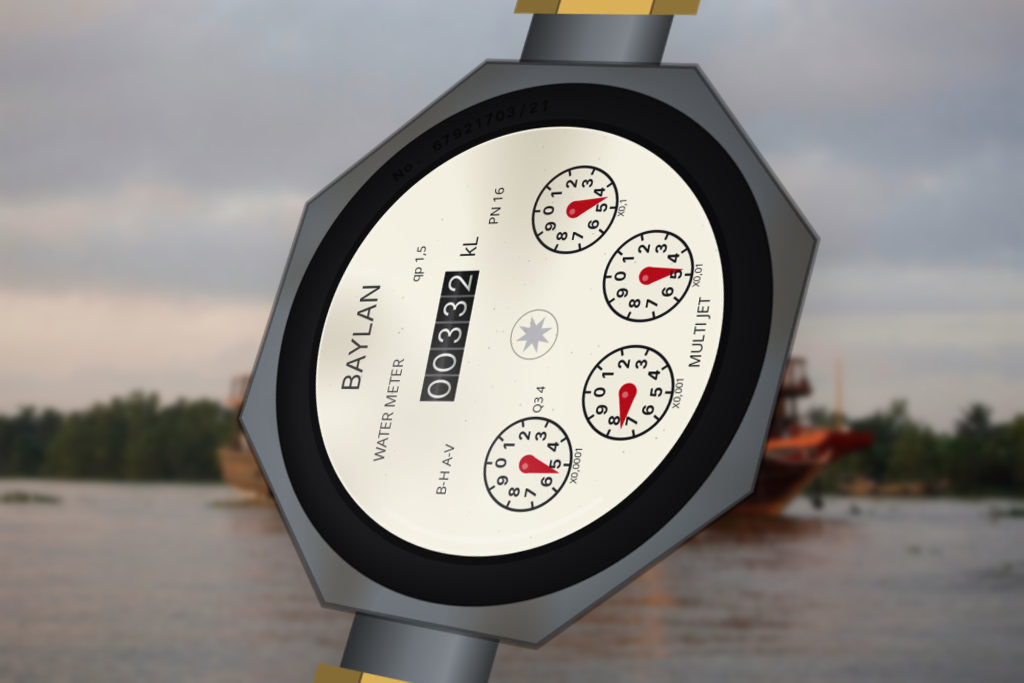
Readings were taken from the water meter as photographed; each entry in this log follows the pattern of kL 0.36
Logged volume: kL 332.4475
